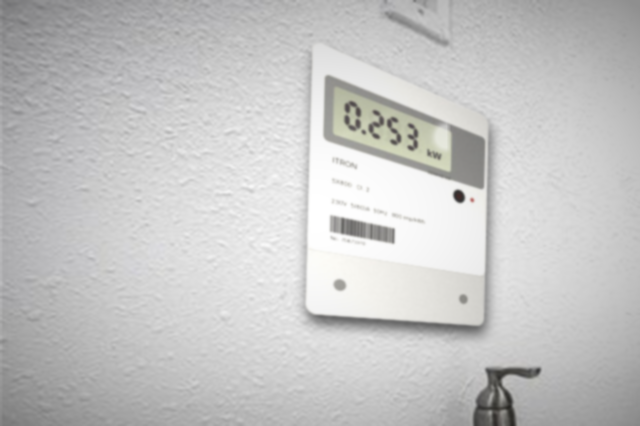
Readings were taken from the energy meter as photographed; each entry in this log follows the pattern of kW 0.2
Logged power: kW 0.253
